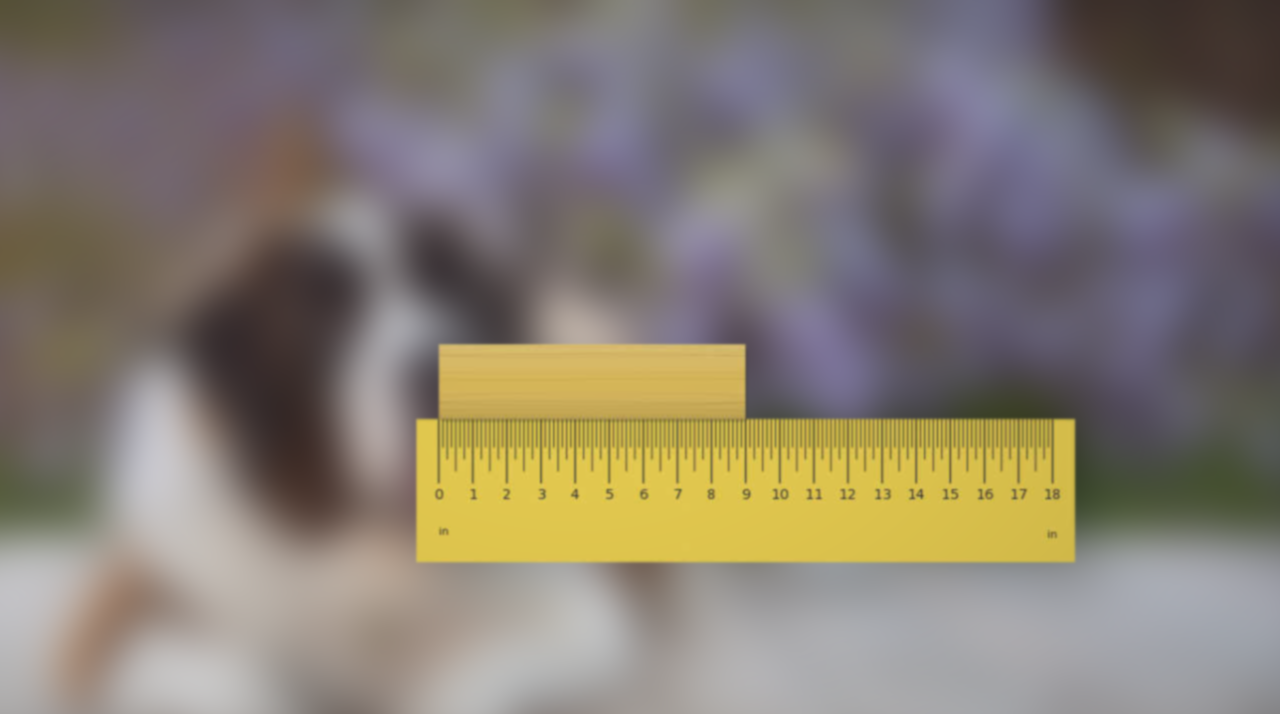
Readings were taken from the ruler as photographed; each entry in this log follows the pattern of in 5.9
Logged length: in 9
